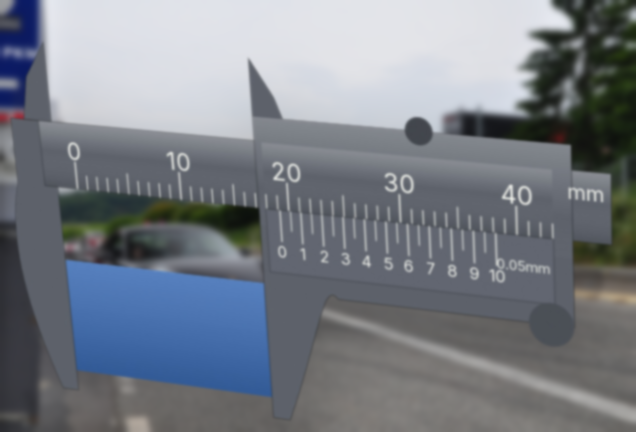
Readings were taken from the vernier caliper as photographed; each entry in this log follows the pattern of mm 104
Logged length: mm 19.2
